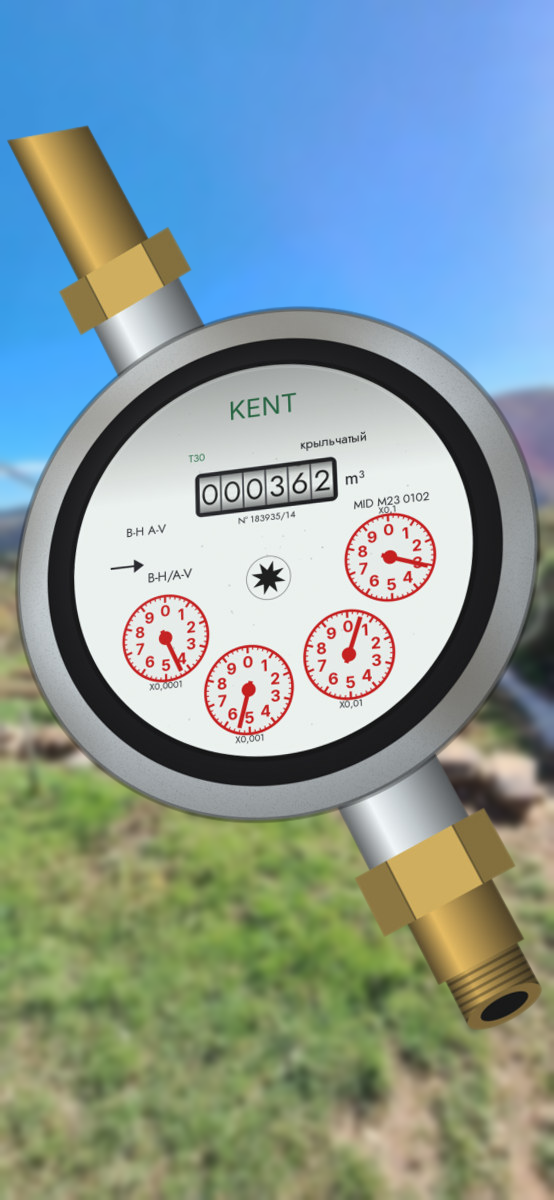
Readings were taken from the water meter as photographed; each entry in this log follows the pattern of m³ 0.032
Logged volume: m³ 362.3054
